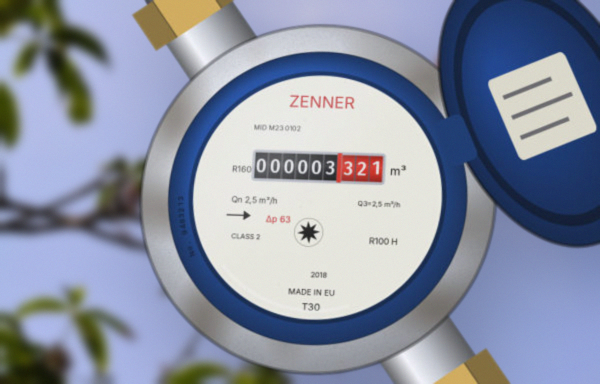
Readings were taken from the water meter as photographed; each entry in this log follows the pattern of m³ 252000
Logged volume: m³ 3.321
